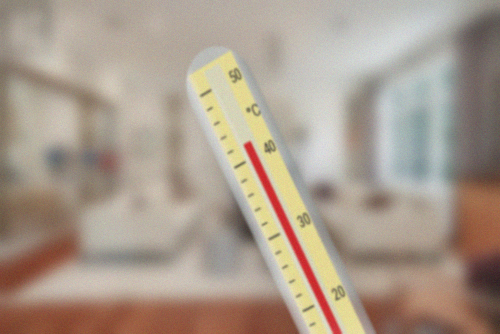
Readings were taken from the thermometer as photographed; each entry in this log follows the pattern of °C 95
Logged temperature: °C 42
